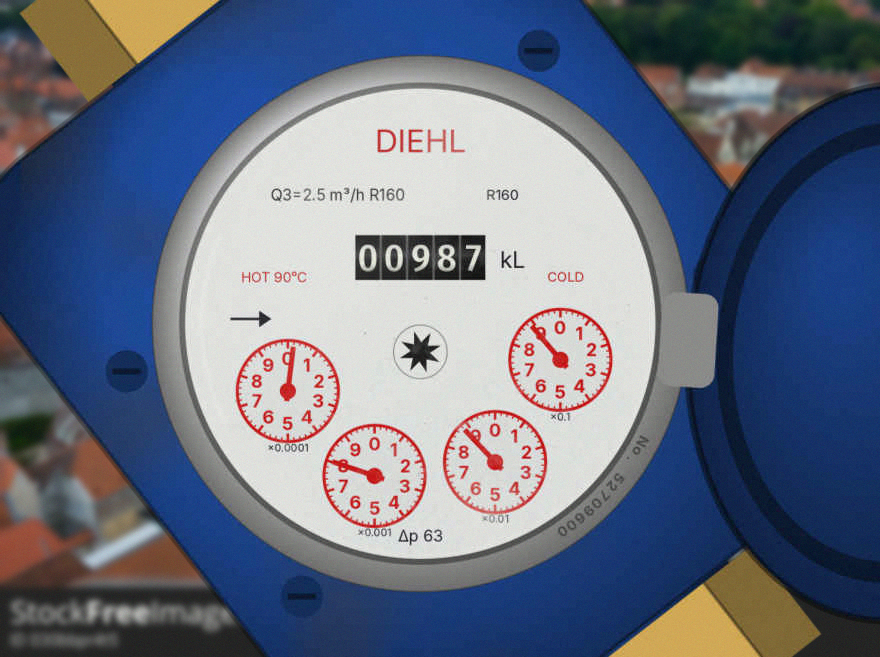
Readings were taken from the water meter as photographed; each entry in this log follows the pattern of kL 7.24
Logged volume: kL 987.8880
